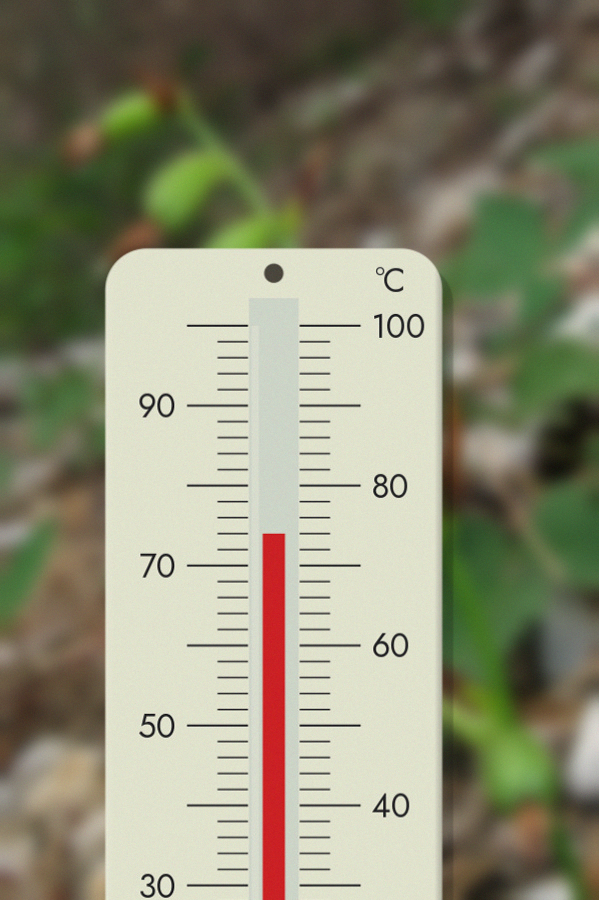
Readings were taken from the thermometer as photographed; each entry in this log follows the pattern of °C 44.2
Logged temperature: °C 74
